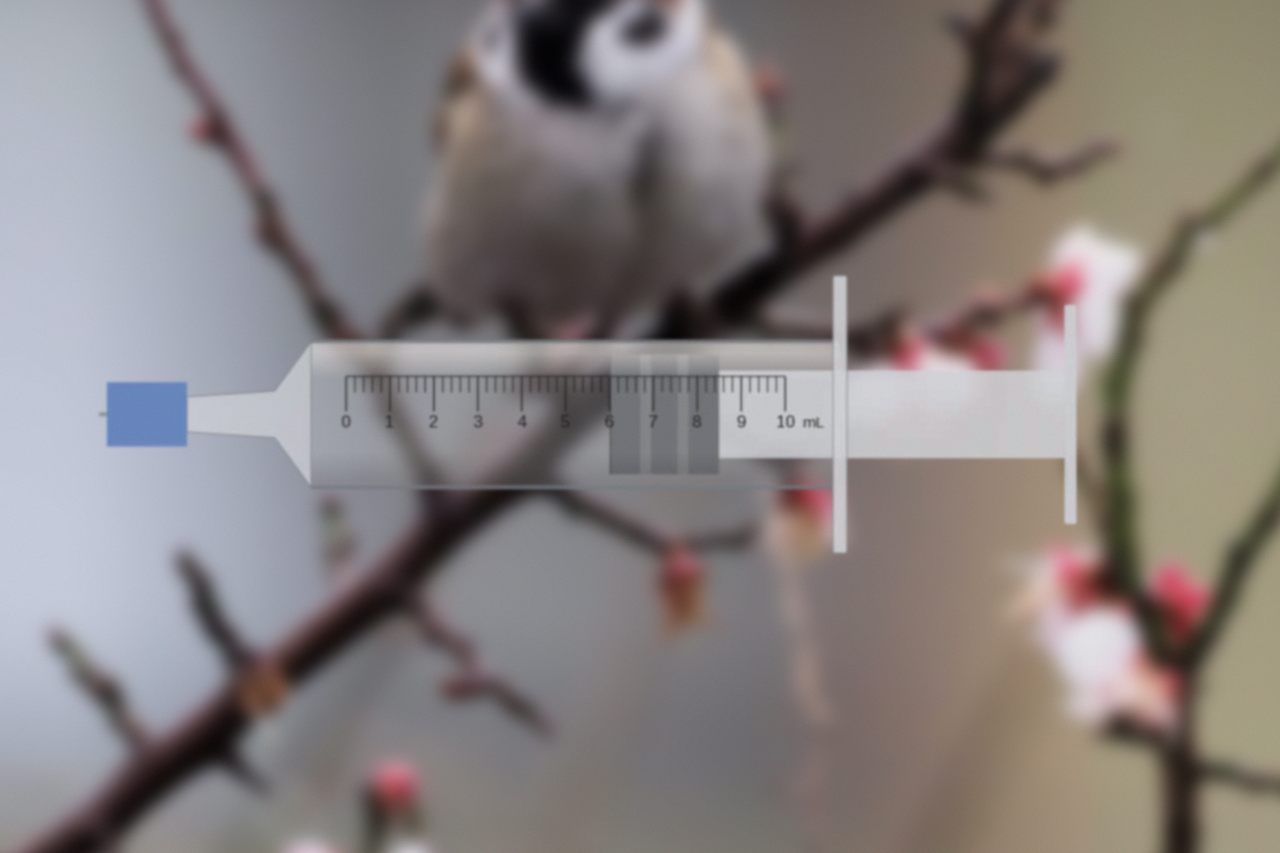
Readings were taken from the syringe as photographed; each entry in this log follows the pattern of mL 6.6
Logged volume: mL 6
